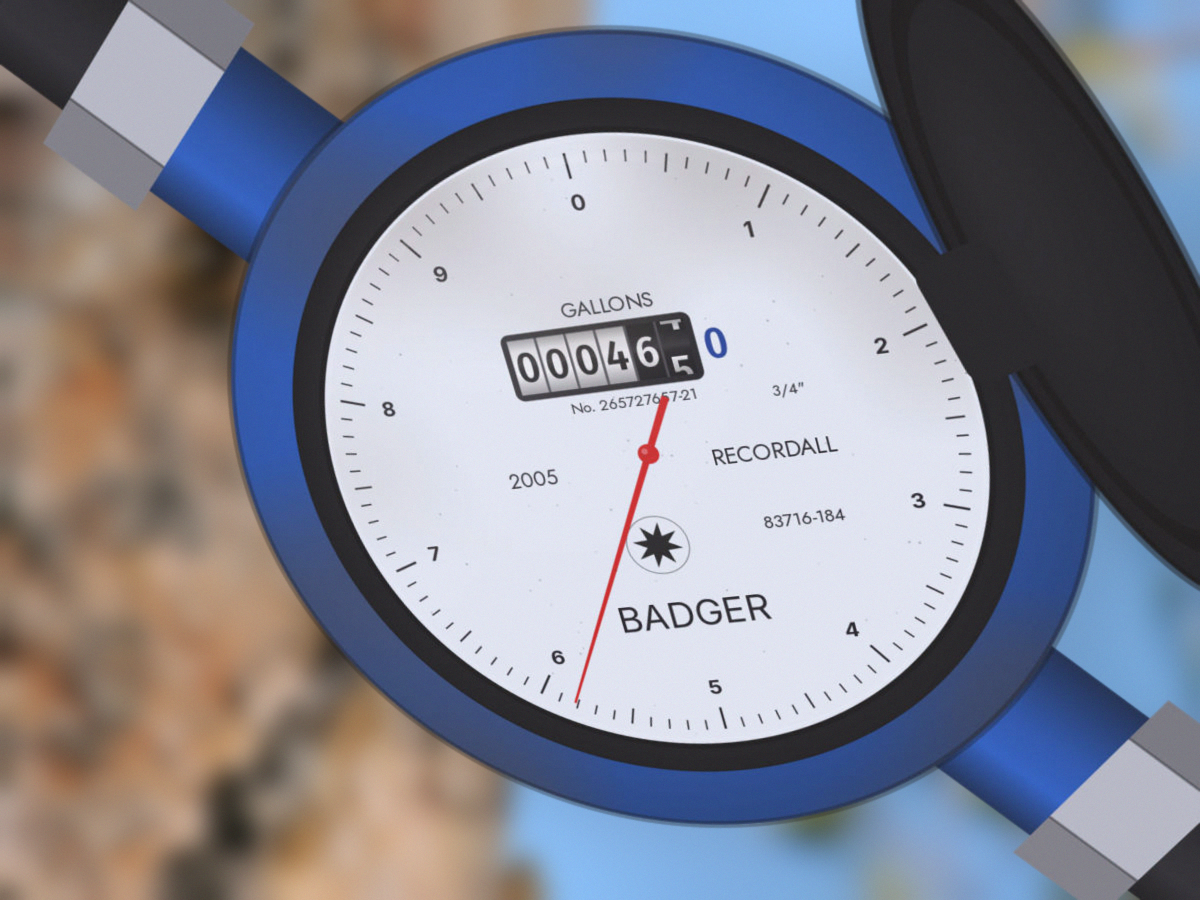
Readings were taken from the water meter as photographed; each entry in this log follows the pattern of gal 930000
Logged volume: gal 4645.8
